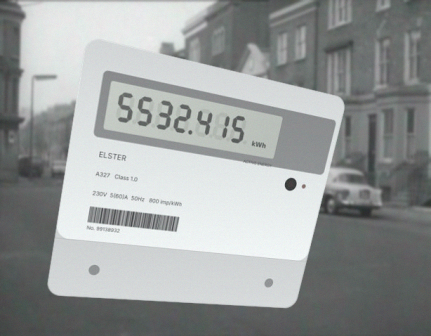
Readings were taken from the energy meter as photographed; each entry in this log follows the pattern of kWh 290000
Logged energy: kWh 5532.415
